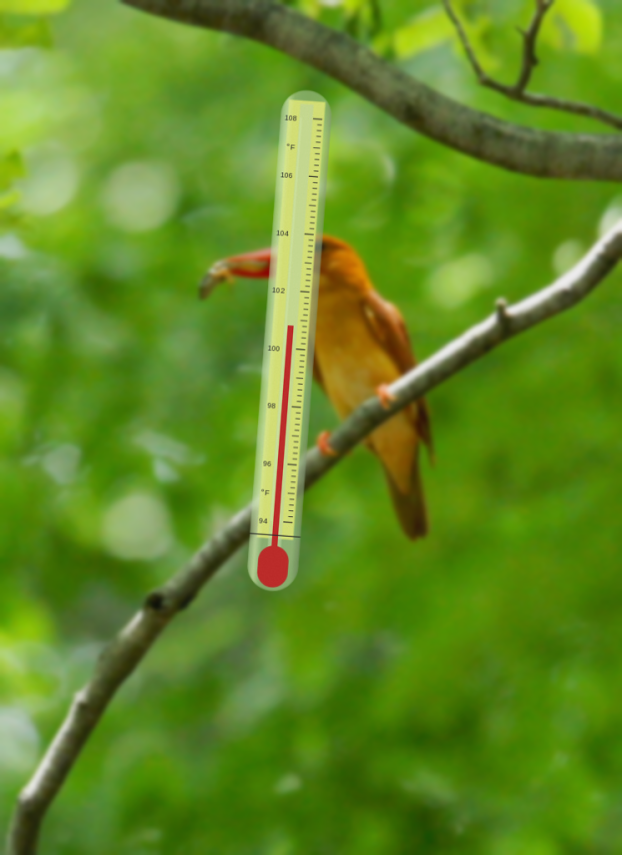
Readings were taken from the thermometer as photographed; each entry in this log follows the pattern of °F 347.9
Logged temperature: °F 100.8
